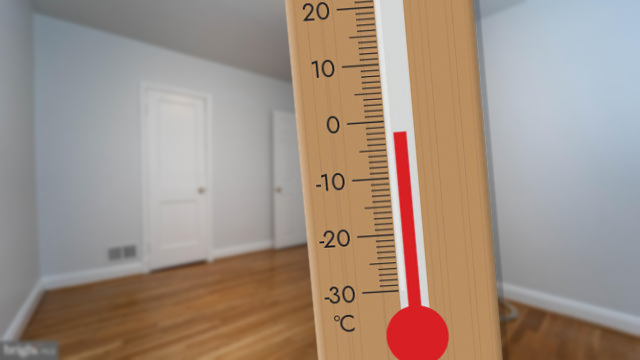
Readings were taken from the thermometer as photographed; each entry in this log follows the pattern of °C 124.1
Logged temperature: °C -2
